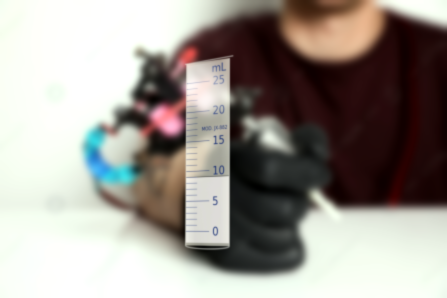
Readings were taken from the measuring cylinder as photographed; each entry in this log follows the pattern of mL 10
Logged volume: mL 9
